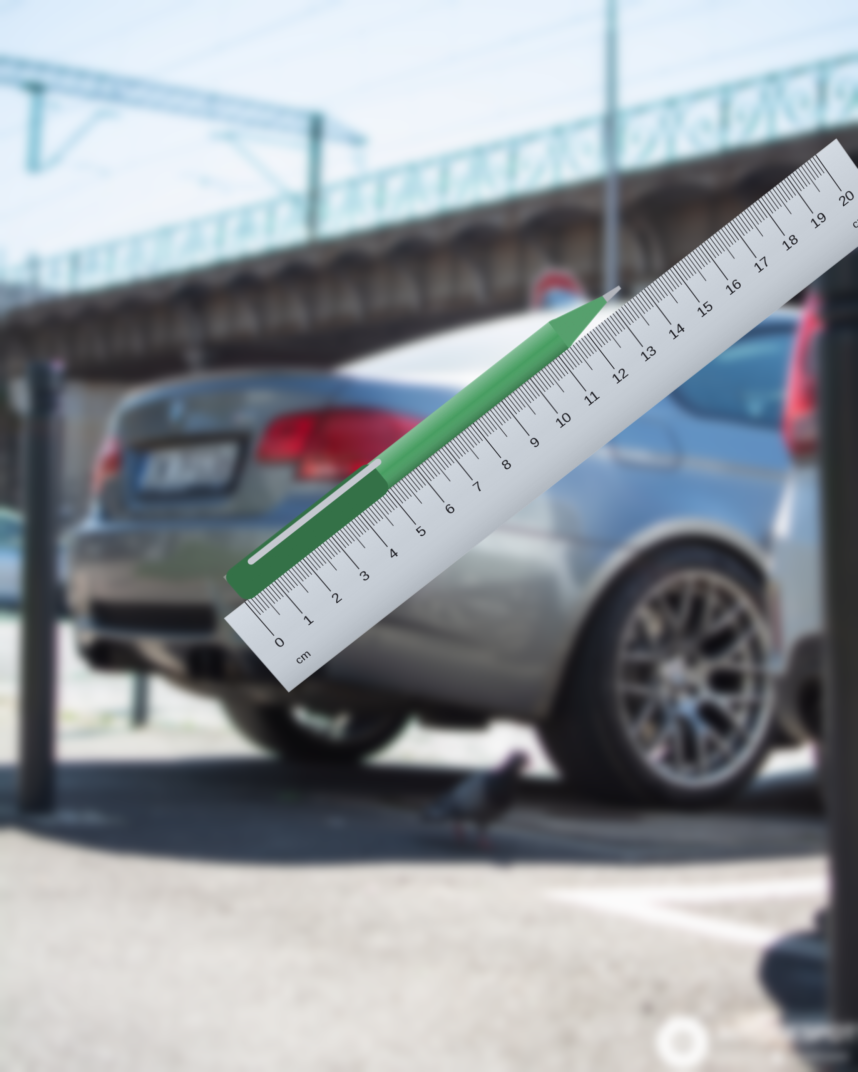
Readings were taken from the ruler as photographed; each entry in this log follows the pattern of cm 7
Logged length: cm 13.5
